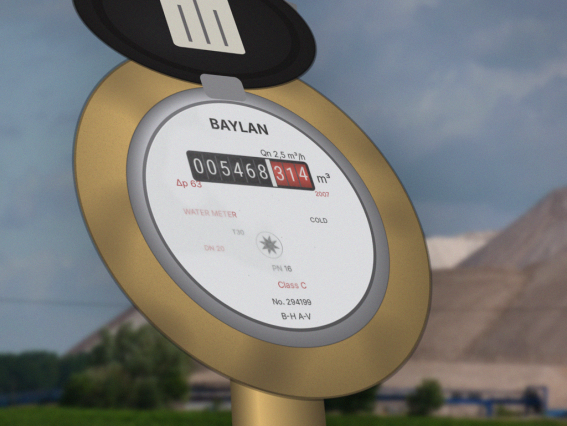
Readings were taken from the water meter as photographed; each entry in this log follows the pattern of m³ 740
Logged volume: m³ 5468.314
